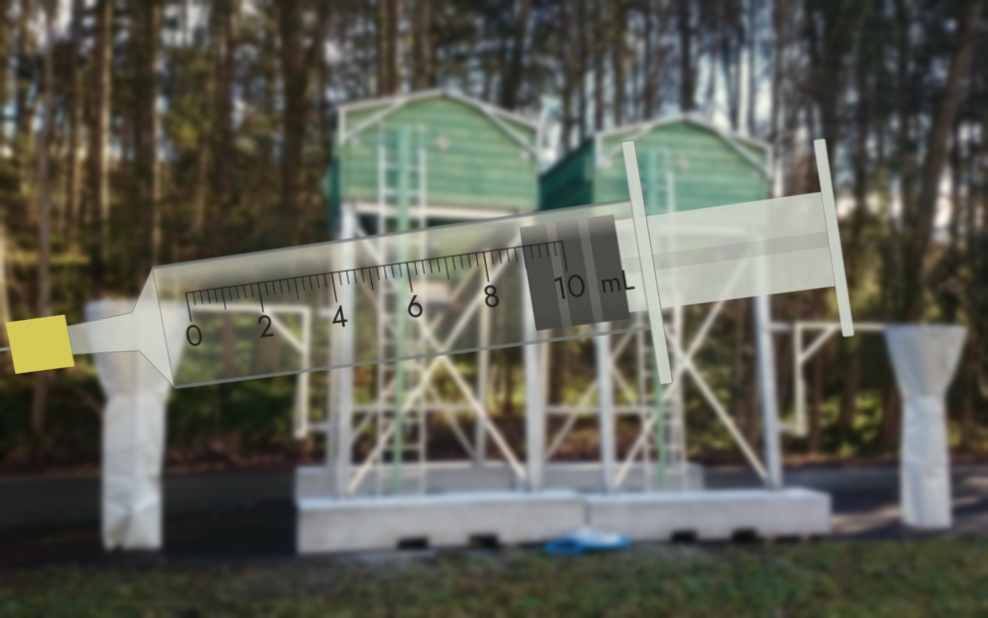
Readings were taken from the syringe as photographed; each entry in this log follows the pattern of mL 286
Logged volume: mL 9
